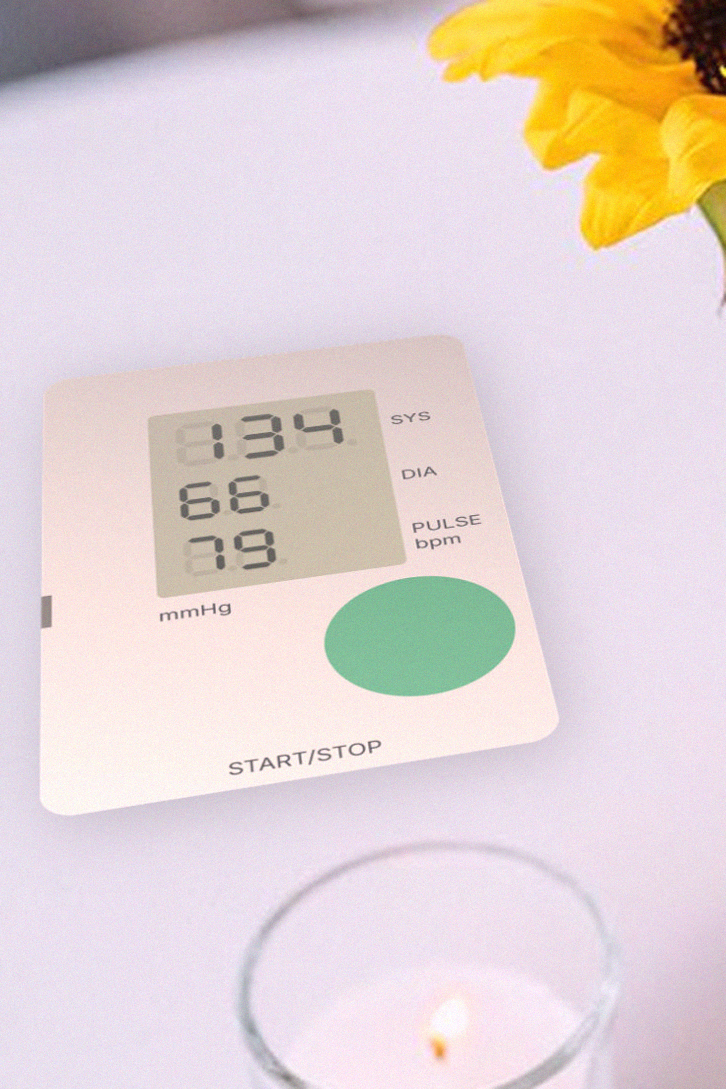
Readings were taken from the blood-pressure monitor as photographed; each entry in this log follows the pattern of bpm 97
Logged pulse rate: bpm 79
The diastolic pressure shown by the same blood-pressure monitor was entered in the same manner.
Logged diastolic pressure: mmHg 66
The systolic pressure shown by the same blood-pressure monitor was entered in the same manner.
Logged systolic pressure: mmHg 134
